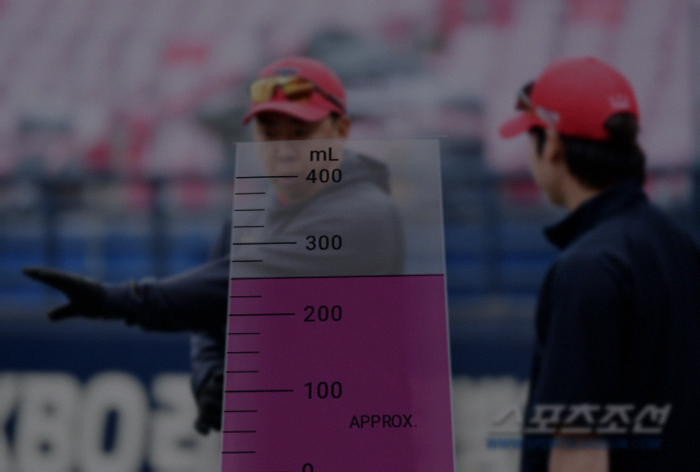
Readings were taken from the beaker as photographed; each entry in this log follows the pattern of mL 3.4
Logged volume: mL 250
